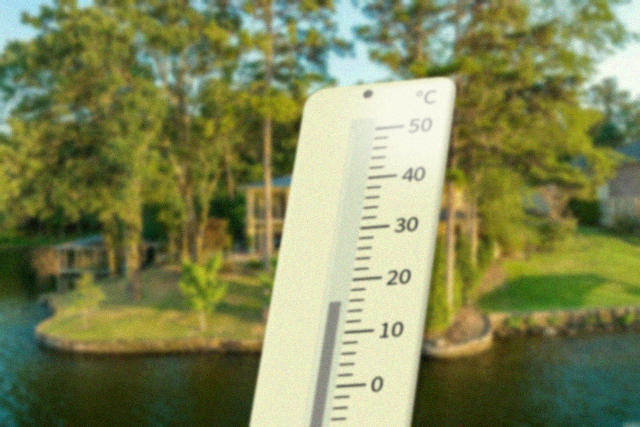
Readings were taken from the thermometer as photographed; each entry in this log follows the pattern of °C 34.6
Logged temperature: °C 16
